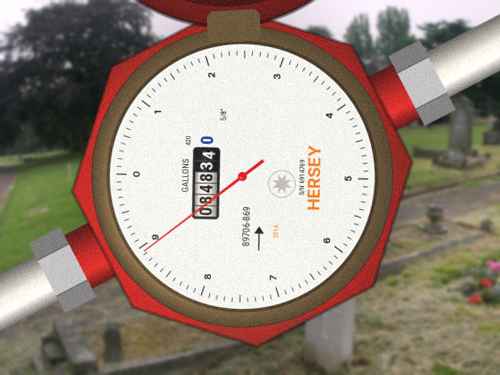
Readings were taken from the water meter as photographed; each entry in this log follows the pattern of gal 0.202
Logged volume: gal 848338.9
